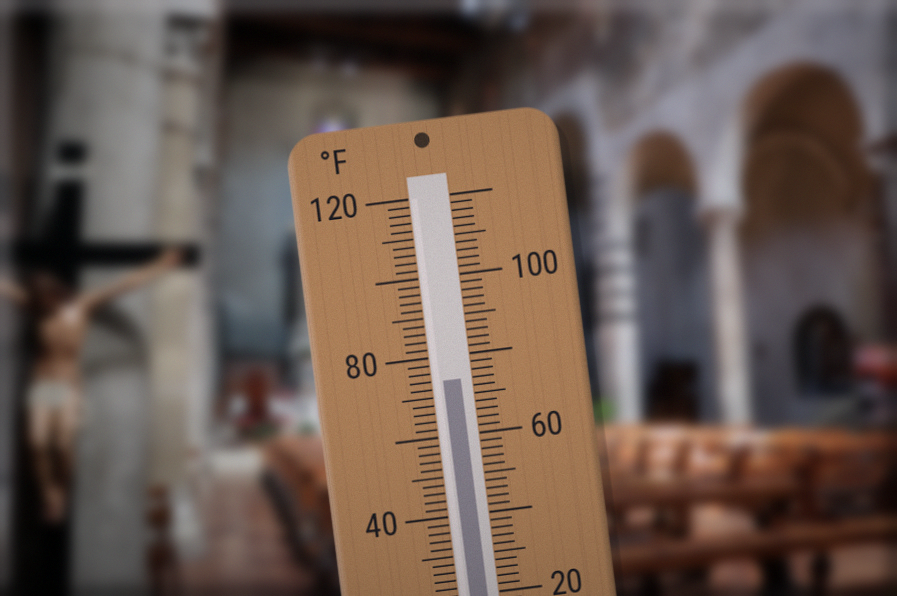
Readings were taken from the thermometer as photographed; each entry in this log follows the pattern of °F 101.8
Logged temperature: °F 74
